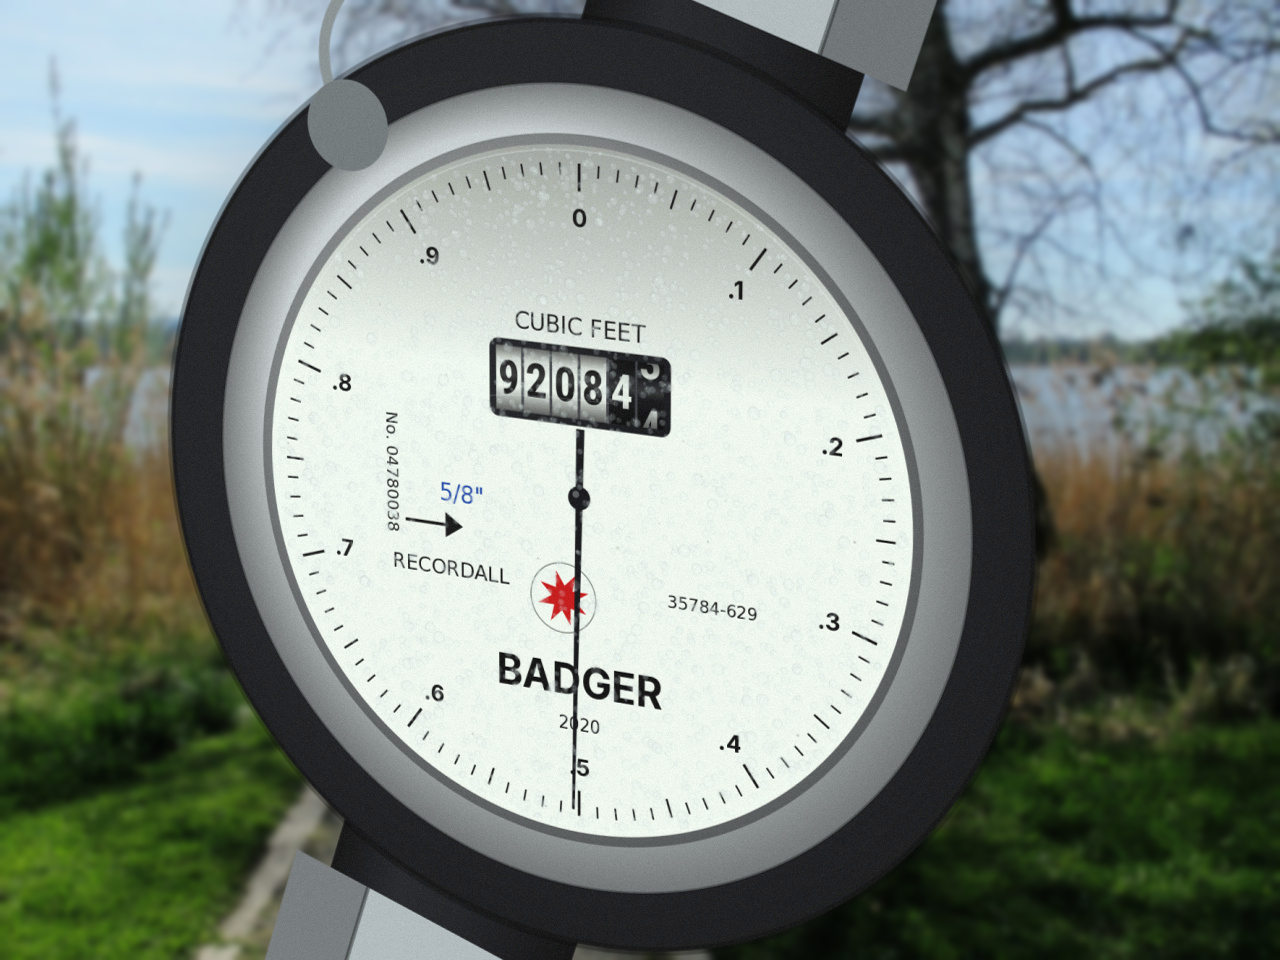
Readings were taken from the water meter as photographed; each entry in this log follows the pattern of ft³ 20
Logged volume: ft³ 920843.50
